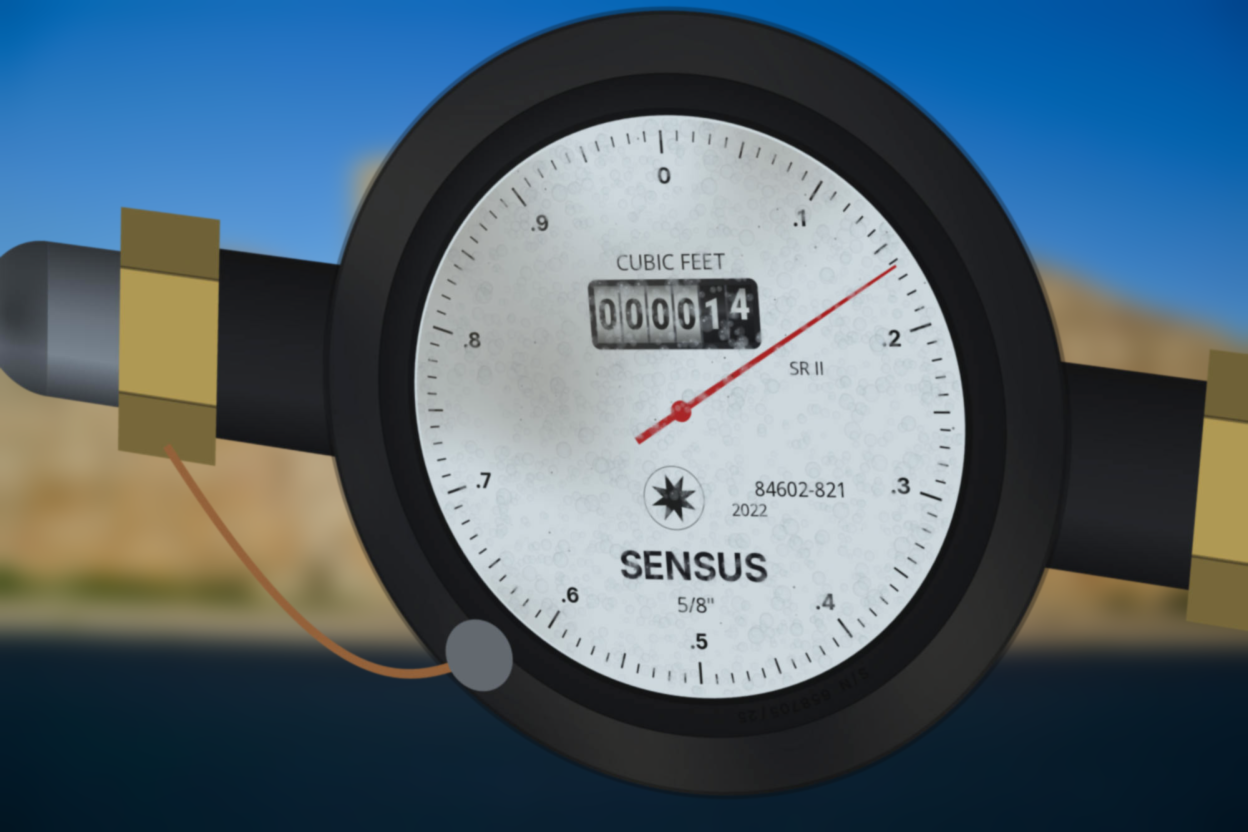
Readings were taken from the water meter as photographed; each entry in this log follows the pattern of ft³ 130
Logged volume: ft³ 14.16
